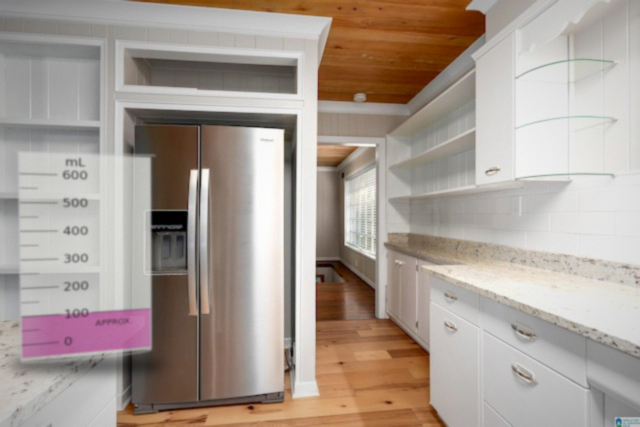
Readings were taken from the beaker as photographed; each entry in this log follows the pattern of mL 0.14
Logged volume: mL 100
